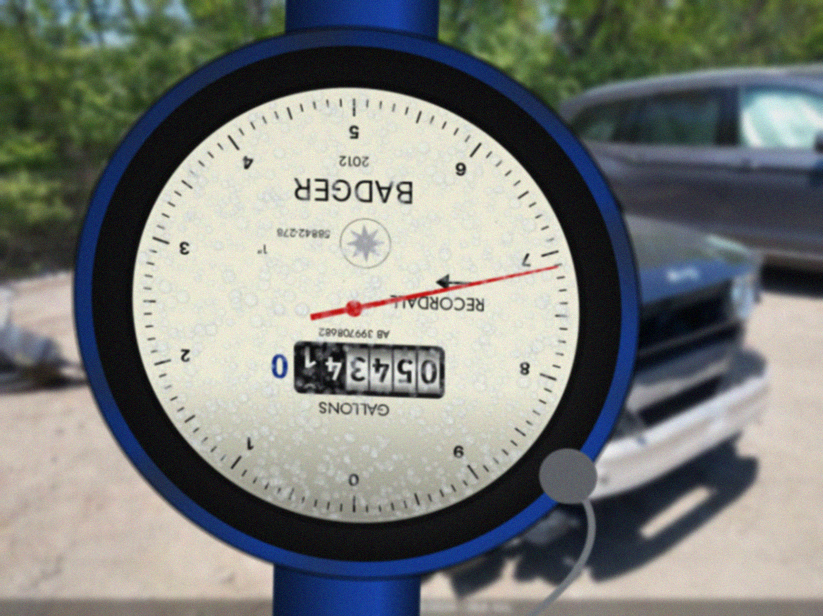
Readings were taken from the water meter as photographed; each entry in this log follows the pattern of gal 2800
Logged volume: gal 543407.1
